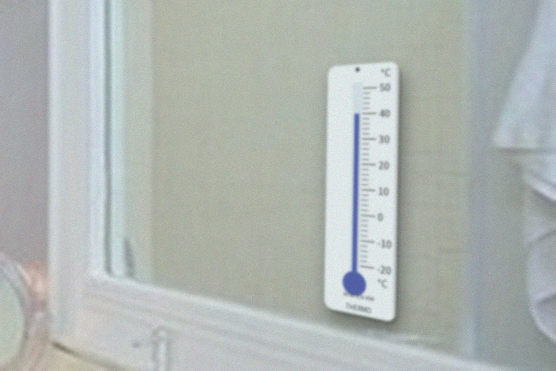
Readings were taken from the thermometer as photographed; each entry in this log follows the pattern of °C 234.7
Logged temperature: °C 40
